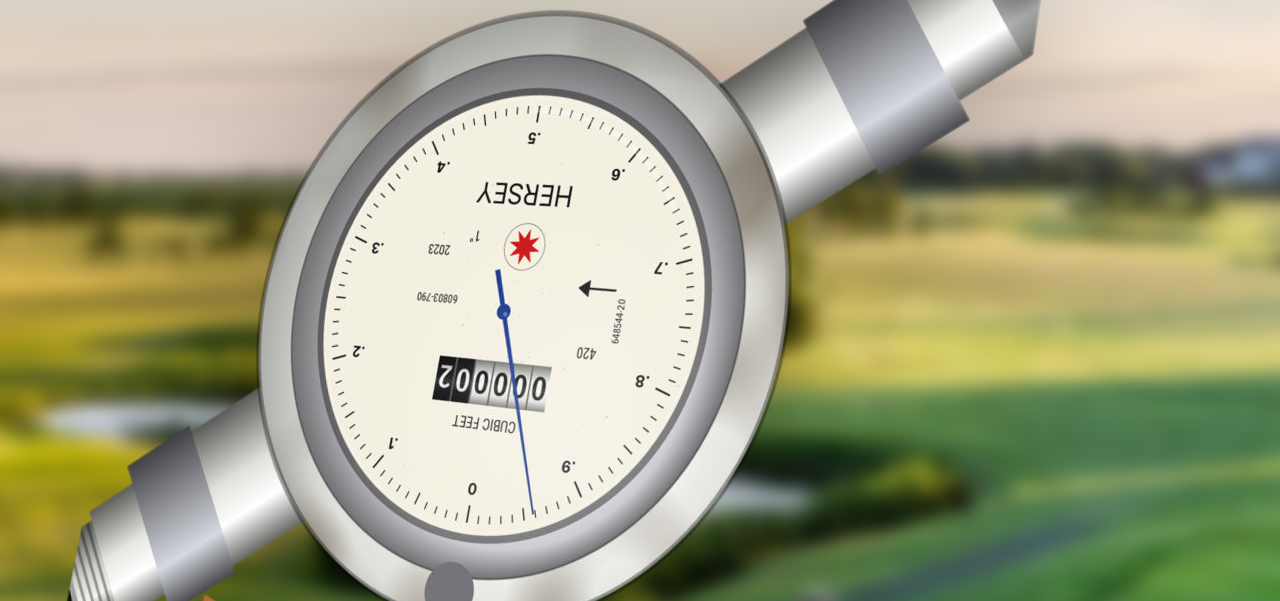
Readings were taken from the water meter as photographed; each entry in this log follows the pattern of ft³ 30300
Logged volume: ft³ 1.94
